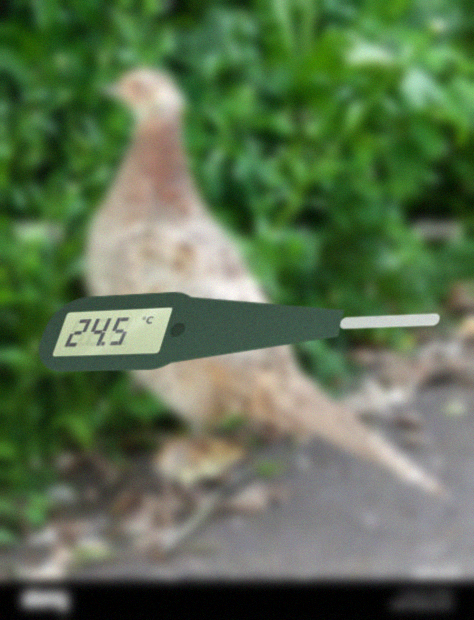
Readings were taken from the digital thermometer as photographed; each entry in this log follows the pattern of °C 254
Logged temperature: °C 24.5
